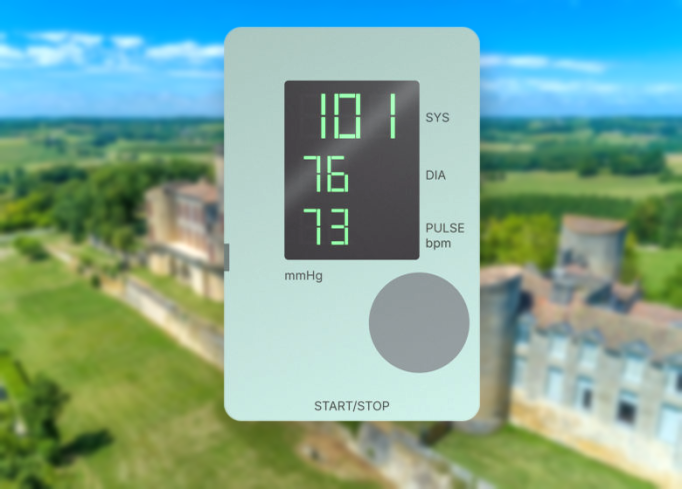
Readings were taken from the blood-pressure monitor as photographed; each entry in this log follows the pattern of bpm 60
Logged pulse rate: bpm 73
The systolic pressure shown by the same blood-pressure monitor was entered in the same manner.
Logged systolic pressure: mmHg 101
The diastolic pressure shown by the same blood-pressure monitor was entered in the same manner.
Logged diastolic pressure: mmHg 76
